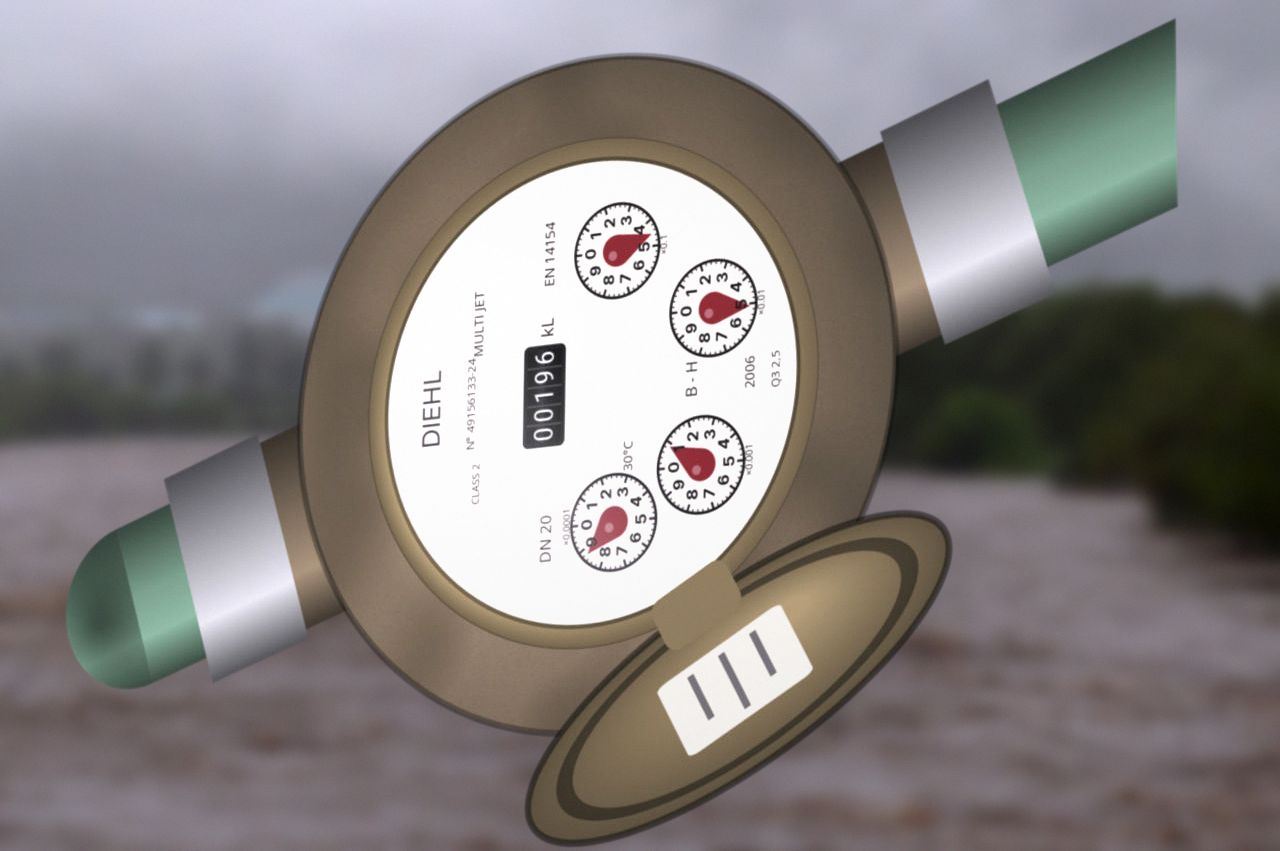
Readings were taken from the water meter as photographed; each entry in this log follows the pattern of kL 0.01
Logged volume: kL 196.4508
